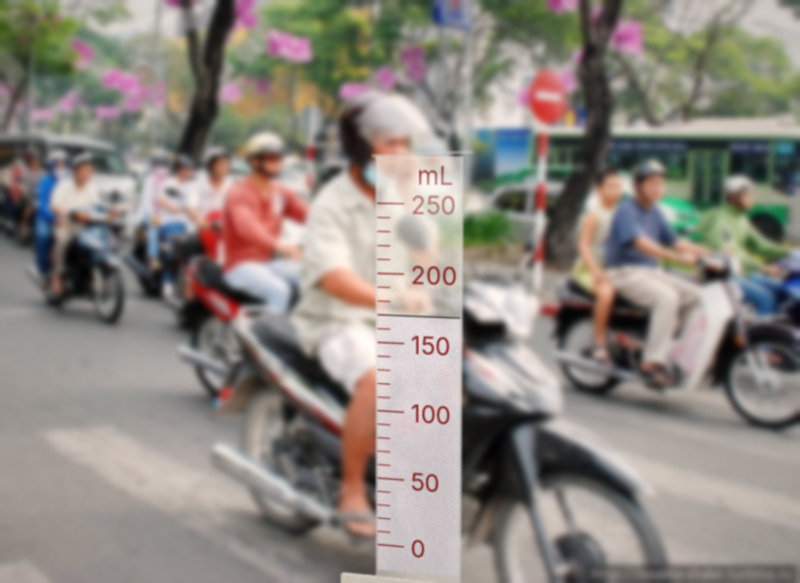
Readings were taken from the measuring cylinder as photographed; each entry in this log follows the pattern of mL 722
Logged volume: mL 170
